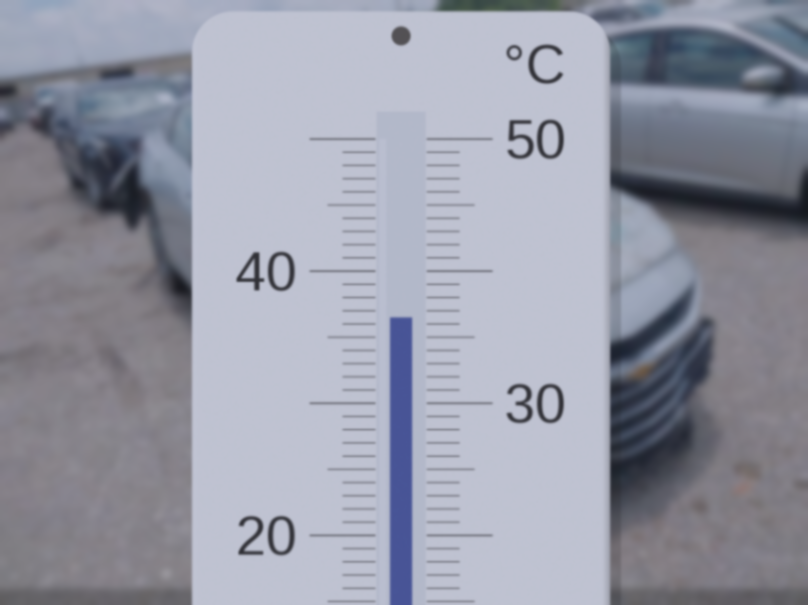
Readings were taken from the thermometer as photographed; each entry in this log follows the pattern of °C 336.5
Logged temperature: °C 36.5
